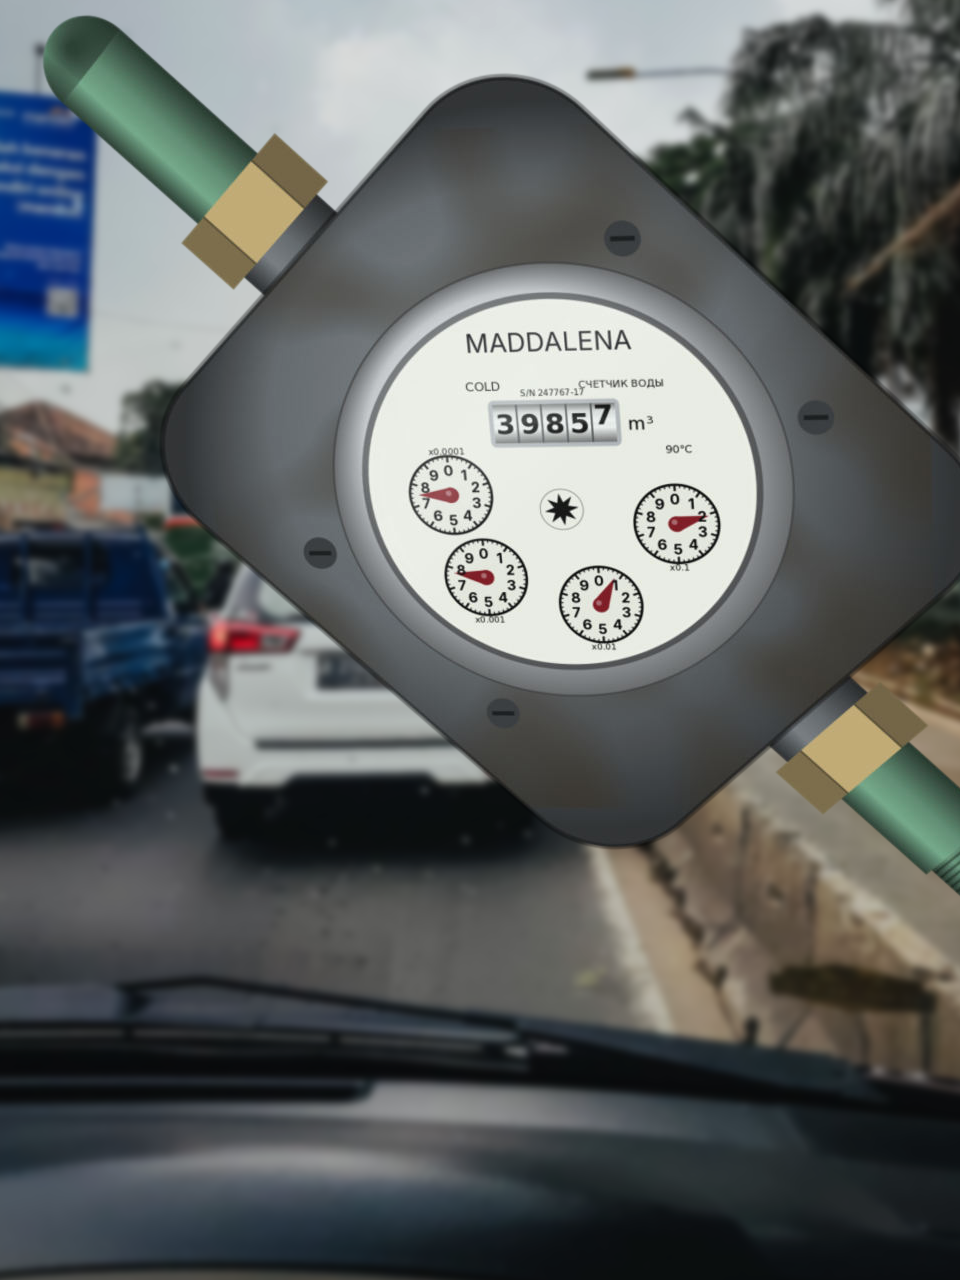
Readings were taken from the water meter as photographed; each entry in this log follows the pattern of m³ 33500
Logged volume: m³ 39857.2077
